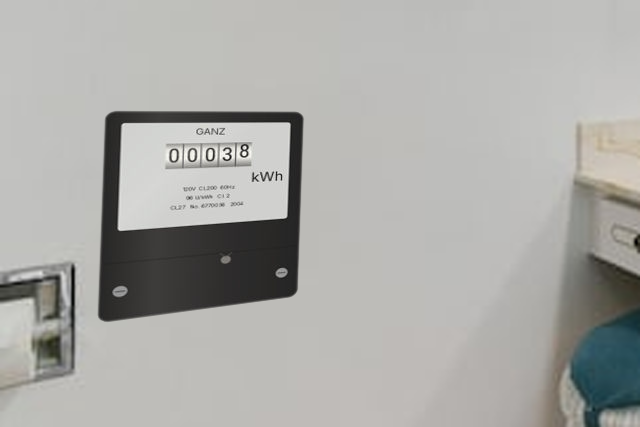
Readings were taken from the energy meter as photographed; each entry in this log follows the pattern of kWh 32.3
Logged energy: kWh 38
